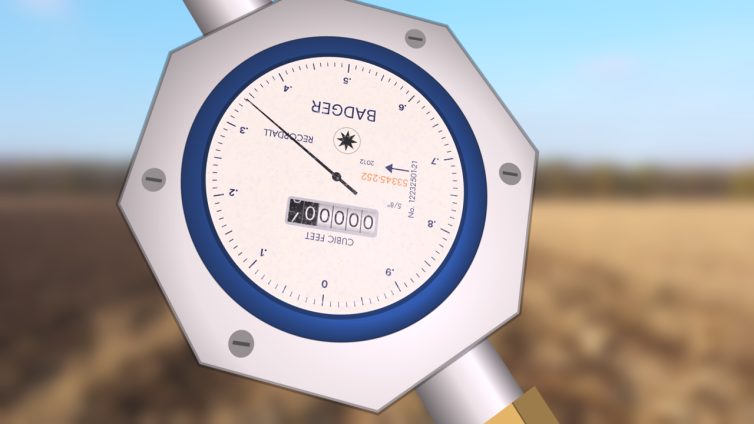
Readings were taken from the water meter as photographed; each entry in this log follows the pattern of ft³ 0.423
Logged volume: ft³ 7.34
